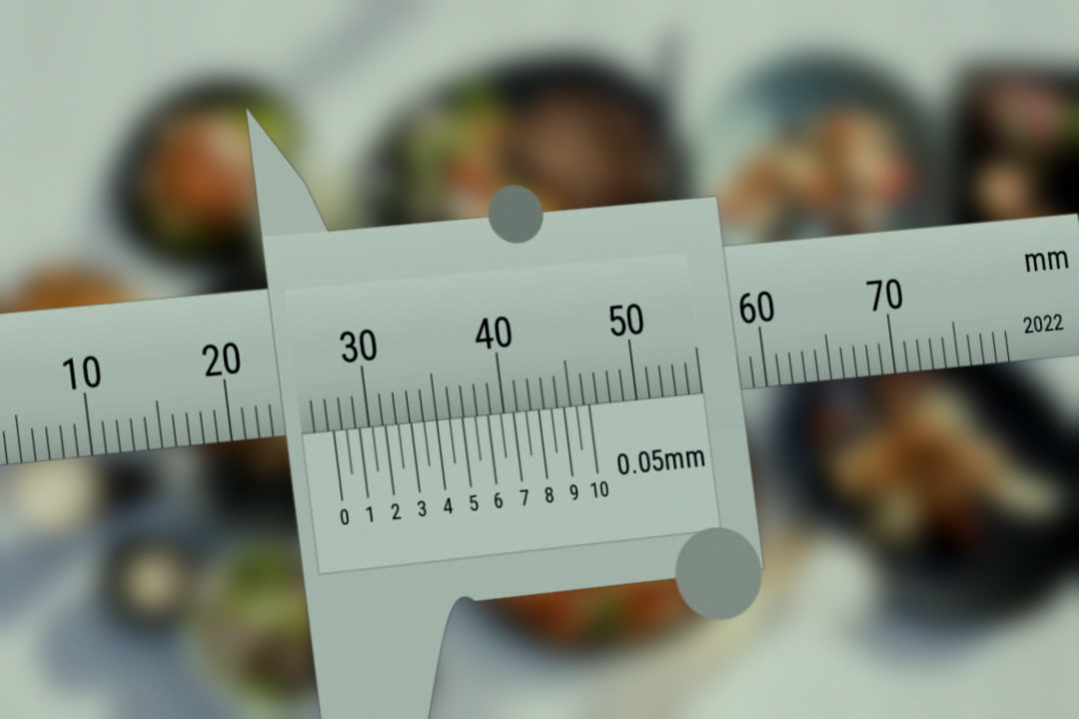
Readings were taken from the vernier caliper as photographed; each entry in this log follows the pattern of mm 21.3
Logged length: mm 27.4
